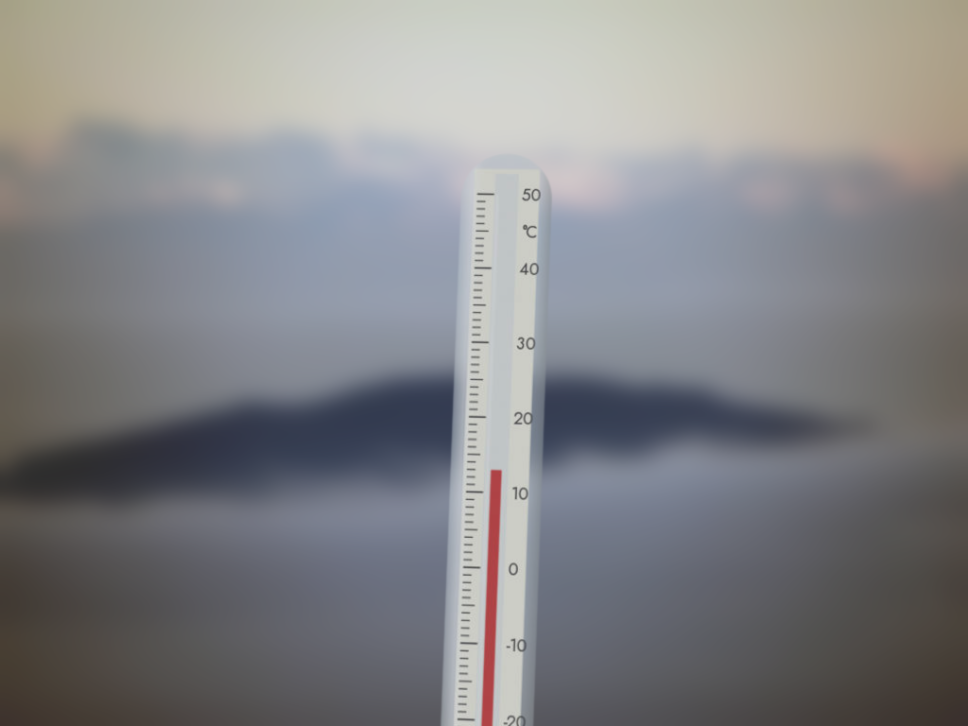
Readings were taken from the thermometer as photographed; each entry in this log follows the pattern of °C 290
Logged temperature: °C 13
